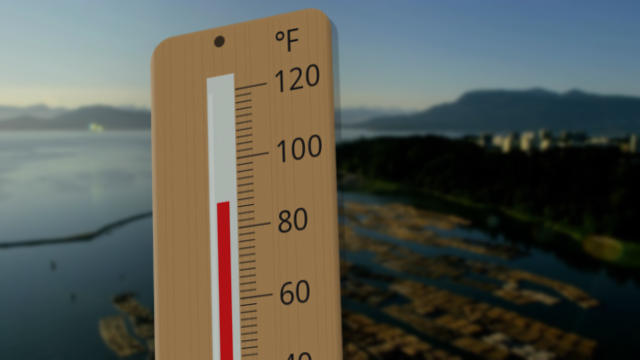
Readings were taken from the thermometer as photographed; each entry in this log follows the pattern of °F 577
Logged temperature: °F 88
